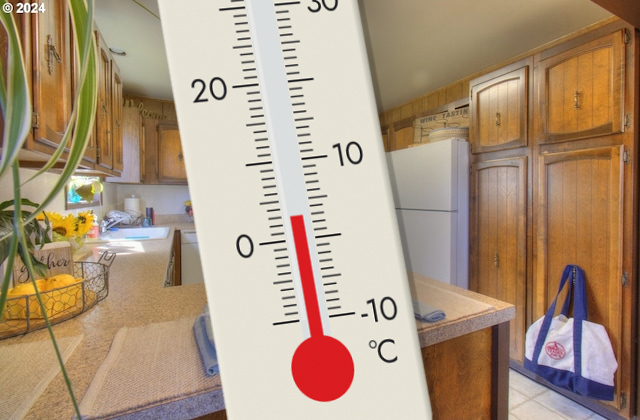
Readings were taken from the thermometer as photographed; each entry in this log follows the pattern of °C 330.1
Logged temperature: °C 3
